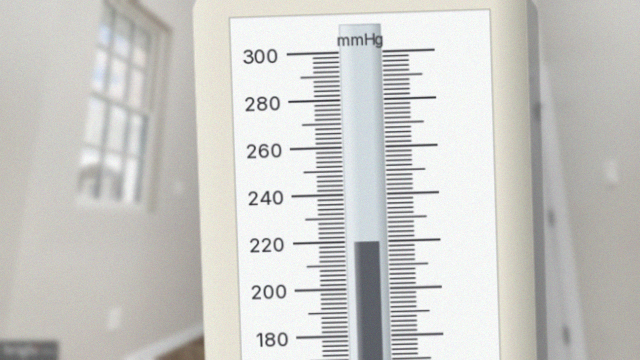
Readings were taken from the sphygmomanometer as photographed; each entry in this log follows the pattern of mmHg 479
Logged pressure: mmHg 220
